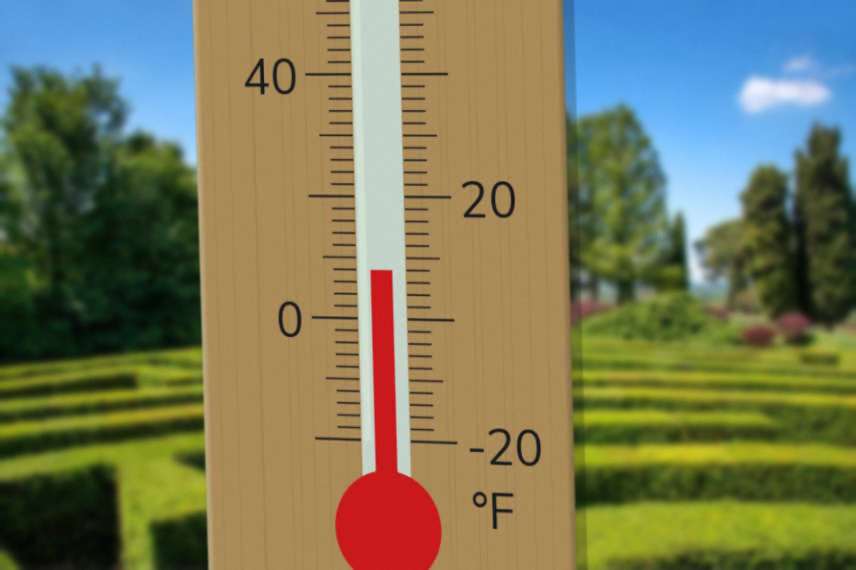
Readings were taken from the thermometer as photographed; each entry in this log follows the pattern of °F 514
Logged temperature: °F 8
